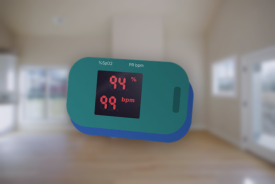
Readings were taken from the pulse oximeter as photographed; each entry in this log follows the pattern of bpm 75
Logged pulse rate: bpm 99
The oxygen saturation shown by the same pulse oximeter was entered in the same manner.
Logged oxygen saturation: % 94
